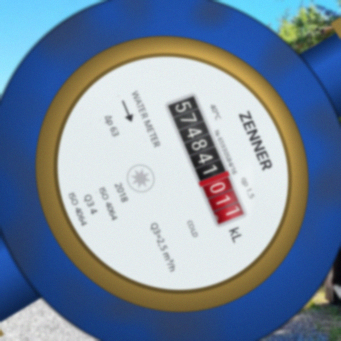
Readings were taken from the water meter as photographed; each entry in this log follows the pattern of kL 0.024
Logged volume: kL 574841.011
